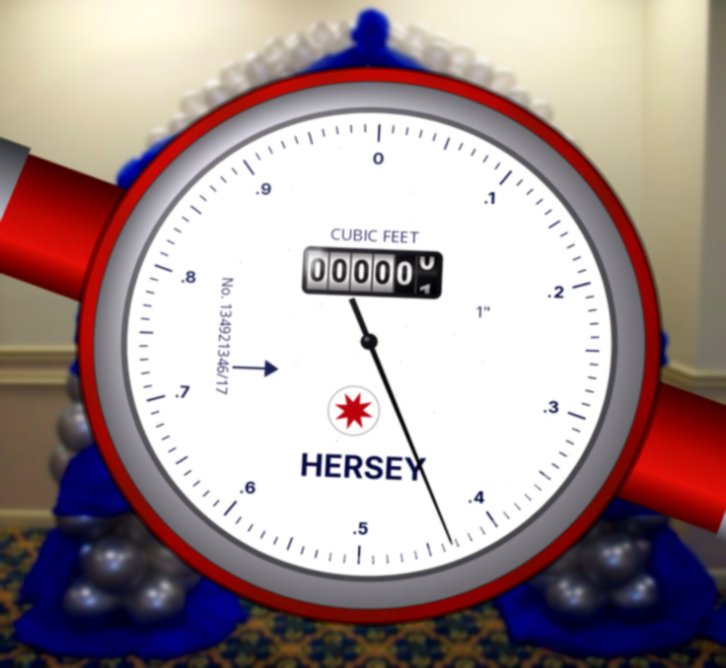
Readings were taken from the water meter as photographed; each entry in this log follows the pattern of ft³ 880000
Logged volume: ft³ 0.43
